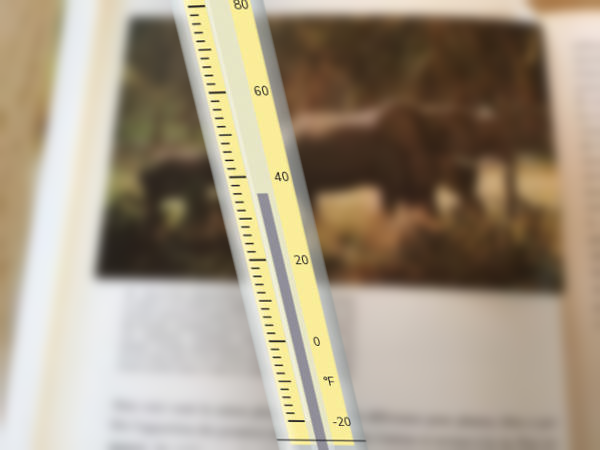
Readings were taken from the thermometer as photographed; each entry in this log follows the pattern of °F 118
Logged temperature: °F 36
